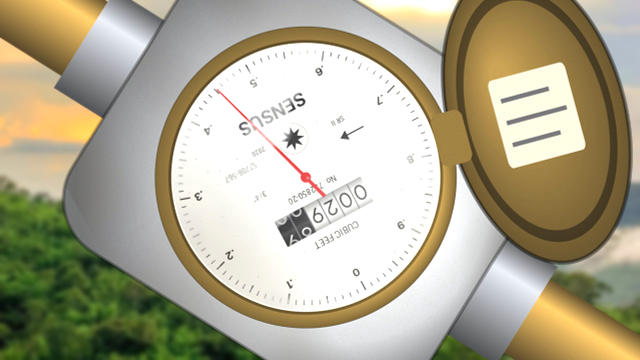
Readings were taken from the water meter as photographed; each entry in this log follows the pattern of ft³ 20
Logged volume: ft³ 2989.45
